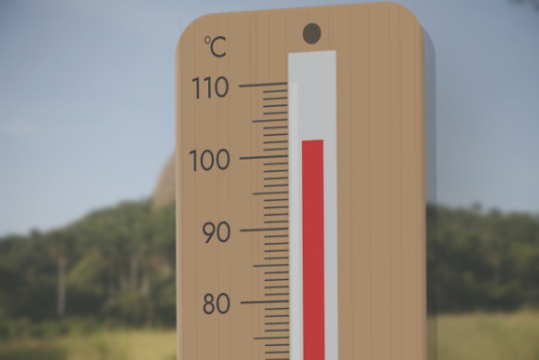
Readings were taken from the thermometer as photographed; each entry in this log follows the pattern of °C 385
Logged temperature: °C 102
